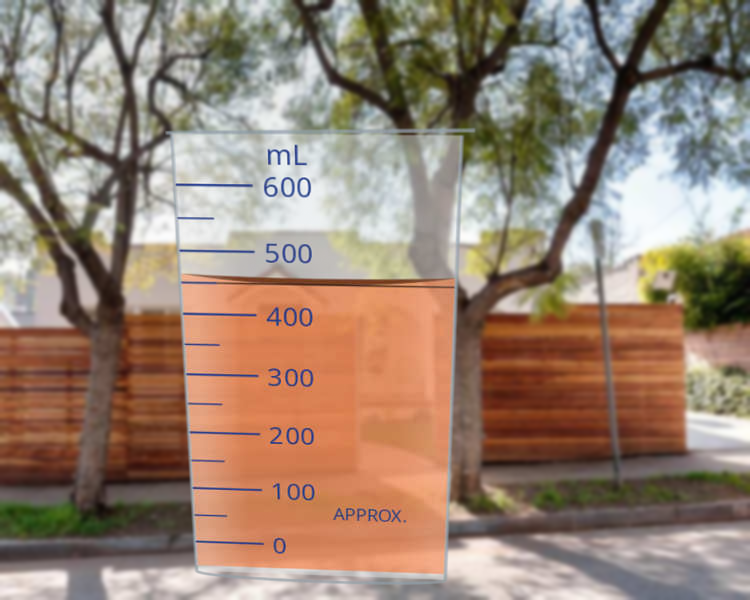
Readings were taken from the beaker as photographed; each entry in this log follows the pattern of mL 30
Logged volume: mL 450
